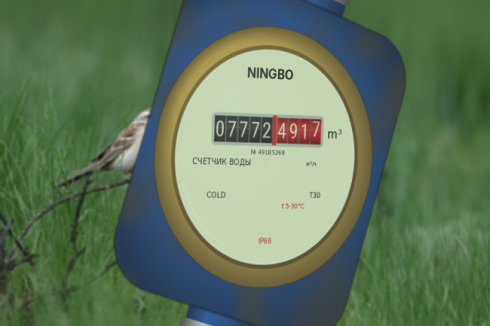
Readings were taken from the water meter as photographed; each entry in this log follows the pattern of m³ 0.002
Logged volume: m³ 7772.4917
